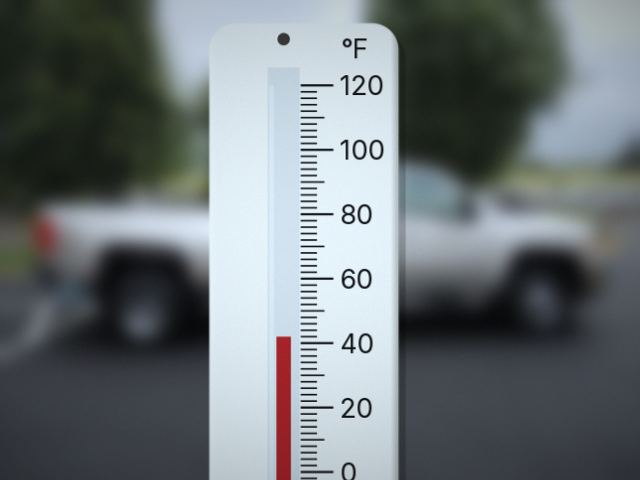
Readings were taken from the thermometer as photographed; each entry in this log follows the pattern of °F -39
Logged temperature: °F 42
